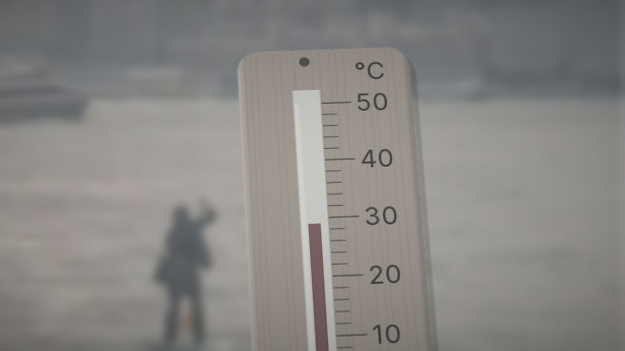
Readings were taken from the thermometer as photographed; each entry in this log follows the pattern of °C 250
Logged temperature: °C 29
